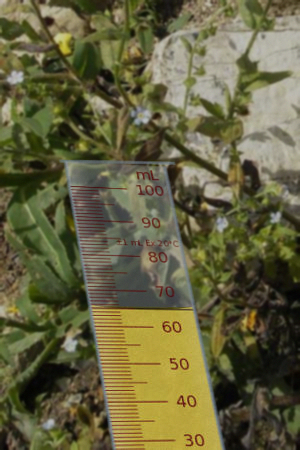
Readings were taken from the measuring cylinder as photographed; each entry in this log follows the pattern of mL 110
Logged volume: mL 65
